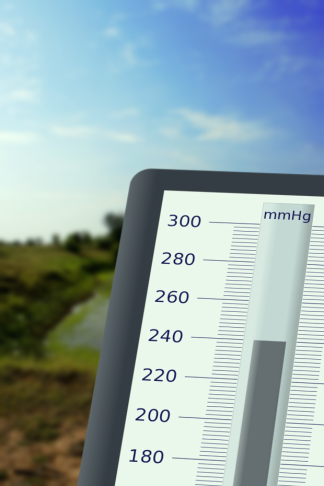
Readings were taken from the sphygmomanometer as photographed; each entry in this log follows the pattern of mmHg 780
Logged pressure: mmHg 240
